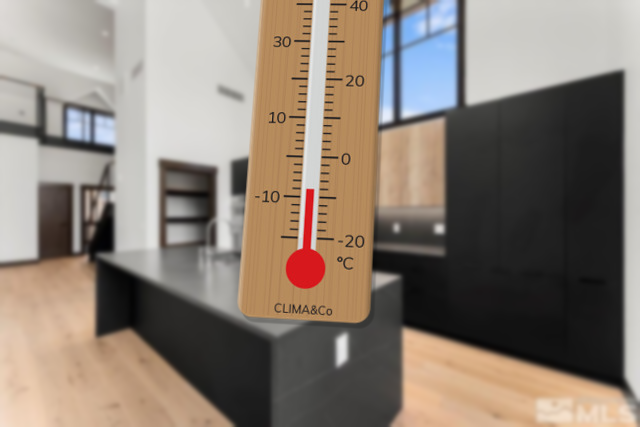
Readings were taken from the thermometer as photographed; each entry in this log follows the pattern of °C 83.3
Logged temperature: °C -8
